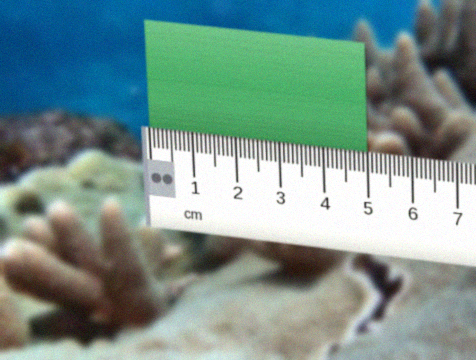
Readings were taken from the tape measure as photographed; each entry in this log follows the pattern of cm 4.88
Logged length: cm 5
